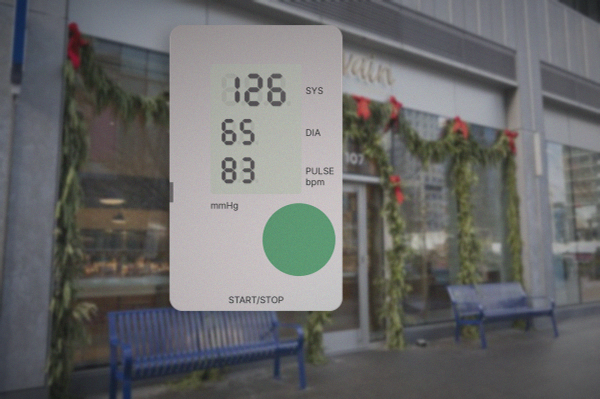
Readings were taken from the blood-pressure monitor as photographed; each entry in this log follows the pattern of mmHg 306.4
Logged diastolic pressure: mmHg 65
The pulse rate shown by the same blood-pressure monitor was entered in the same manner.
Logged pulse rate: bpm 83
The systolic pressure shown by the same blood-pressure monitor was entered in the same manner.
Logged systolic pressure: mmHg 126
